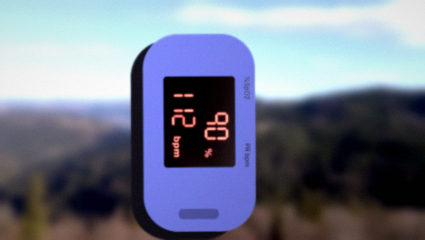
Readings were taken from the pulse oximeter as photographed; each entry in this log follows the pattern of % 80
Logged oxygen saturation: % 90
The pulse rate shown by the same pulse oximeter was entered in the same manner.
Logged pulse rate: bpm 112
